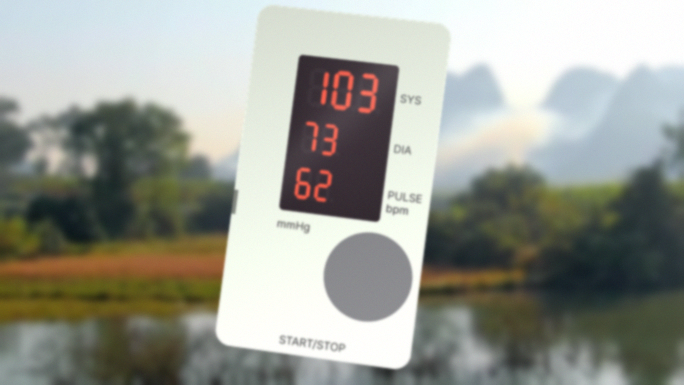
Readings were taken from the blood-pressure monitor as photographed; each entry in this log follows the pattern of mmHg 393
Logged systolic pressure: mmHg 103
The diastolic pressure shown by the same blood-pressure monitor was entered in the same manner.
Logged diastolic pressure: mmHg 73
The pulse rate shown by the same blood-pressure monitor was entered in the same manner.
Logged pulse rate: bpm 62
